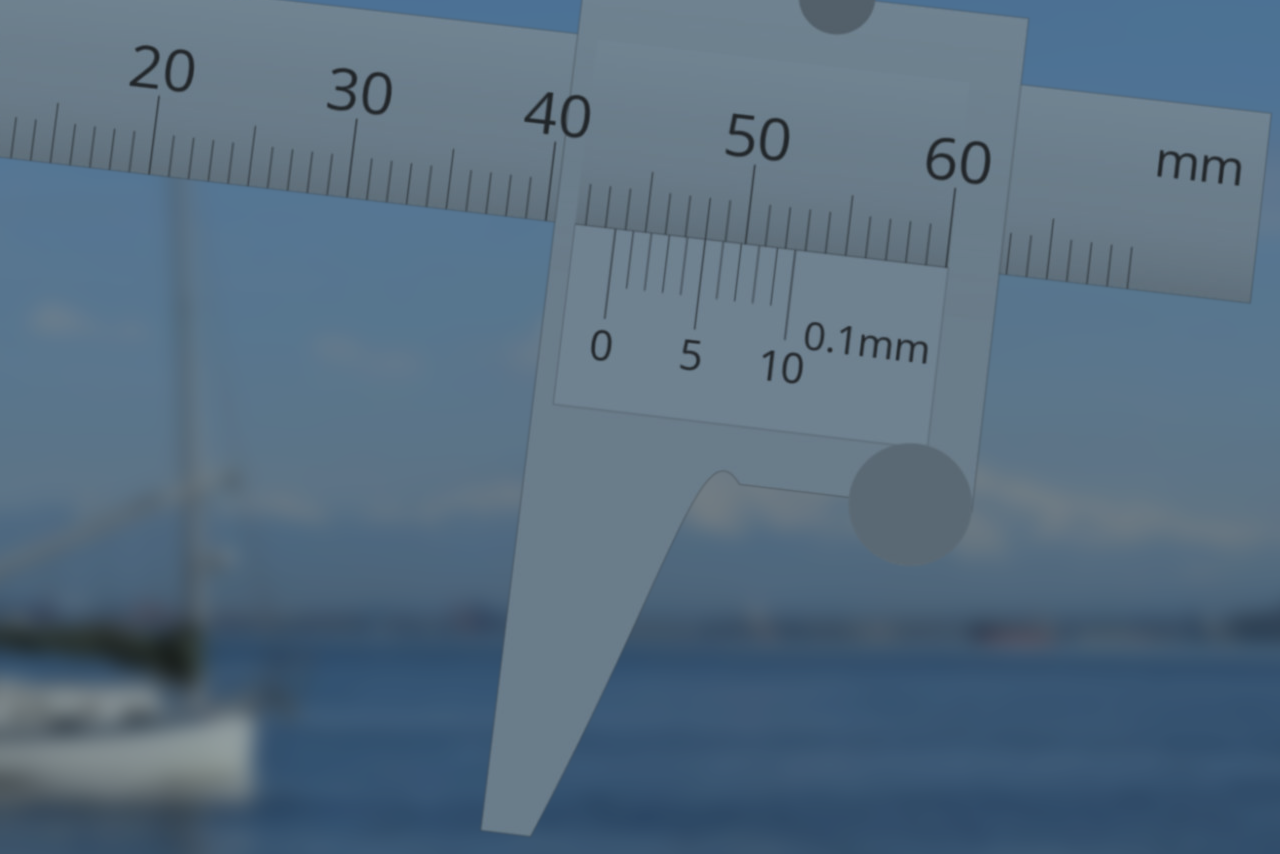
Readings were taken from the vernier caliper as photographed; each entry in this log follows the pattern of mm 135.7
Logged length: mm 43.5
